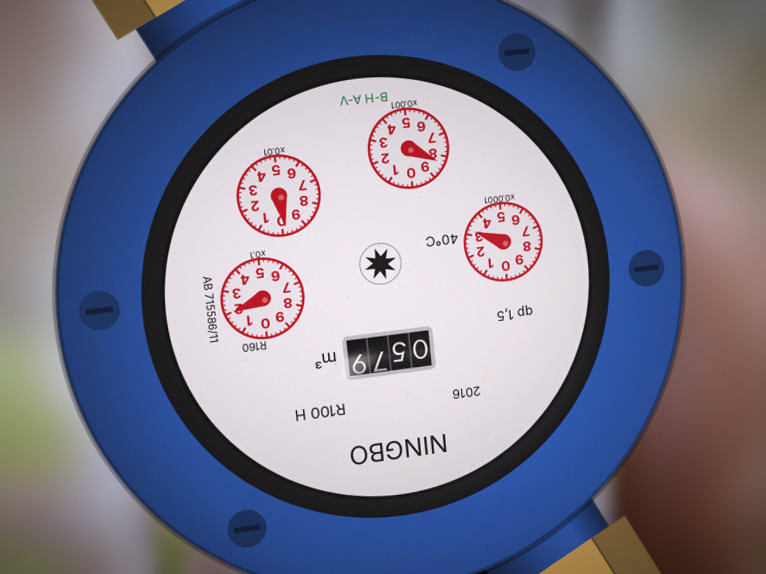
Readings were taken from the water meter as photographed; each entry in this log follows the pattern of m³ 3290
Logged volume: m³ 579.1983
